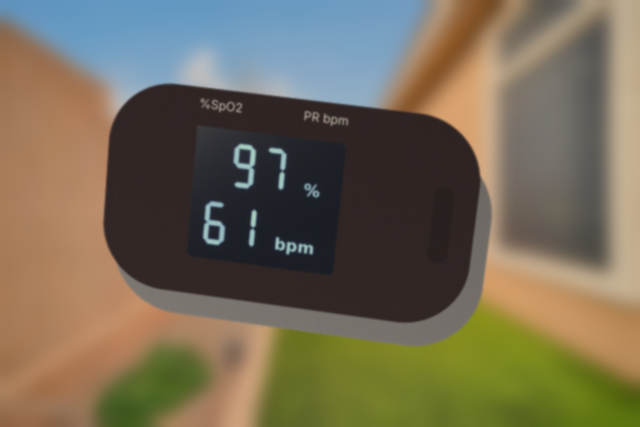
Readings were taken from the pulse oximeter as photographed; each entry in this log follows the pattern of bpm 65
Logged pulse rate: bpm 61
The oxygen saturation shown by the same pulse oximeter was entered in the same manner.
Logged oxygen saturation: % 97
